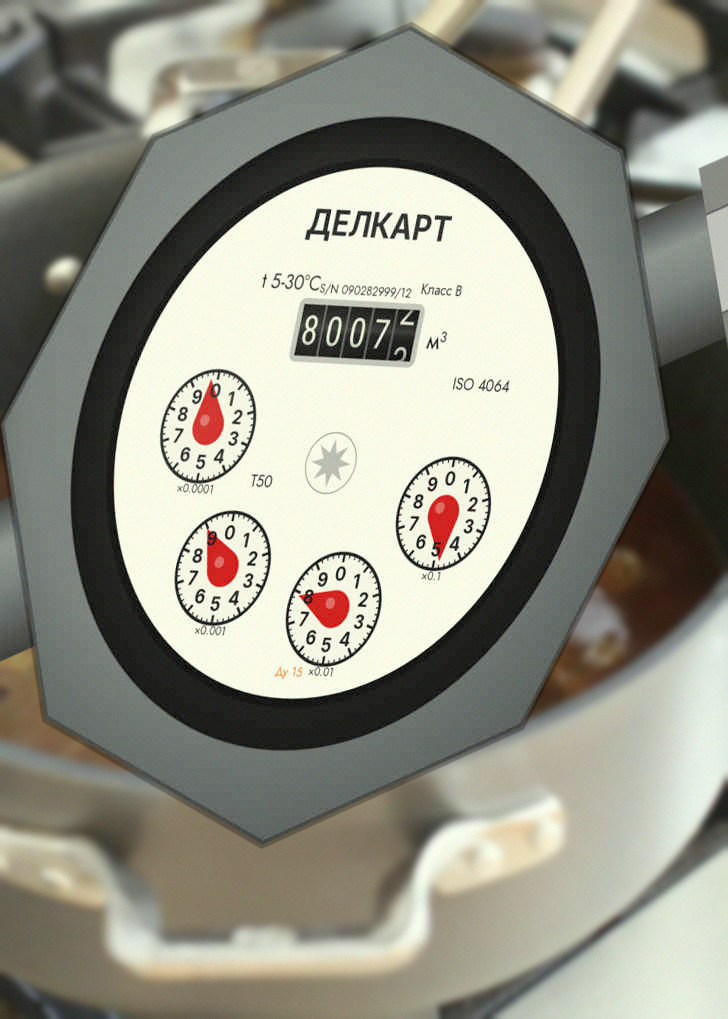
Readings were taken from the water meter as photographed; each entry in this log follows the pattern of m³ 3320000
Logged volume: m³ 80072.4789
